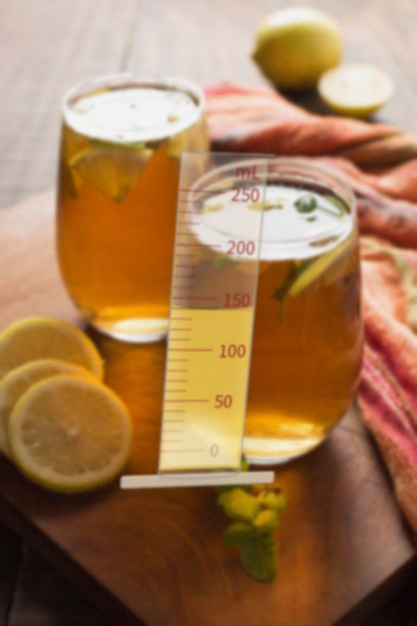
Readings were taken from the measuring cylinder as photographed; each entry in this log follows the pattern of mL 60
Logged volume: mL 140
